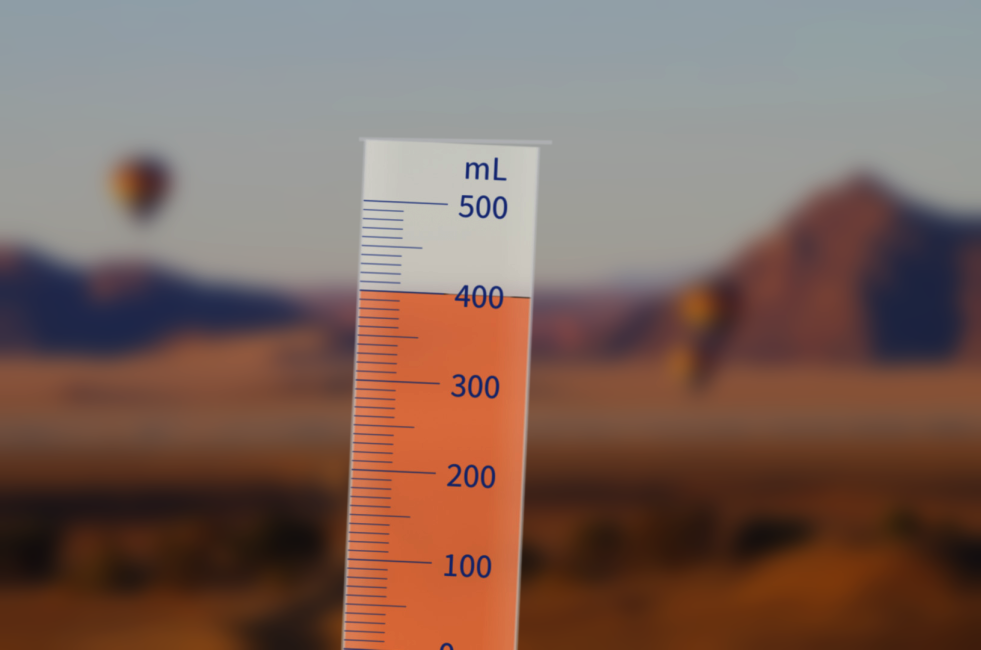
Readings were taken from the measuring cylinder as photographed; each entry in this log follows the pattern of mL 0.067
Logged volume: mL 400
